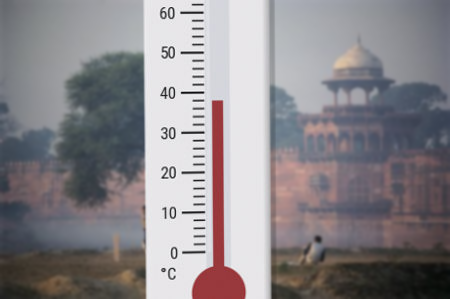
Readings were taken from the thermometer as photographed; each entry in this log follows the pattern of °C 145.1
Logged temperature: °C 38
